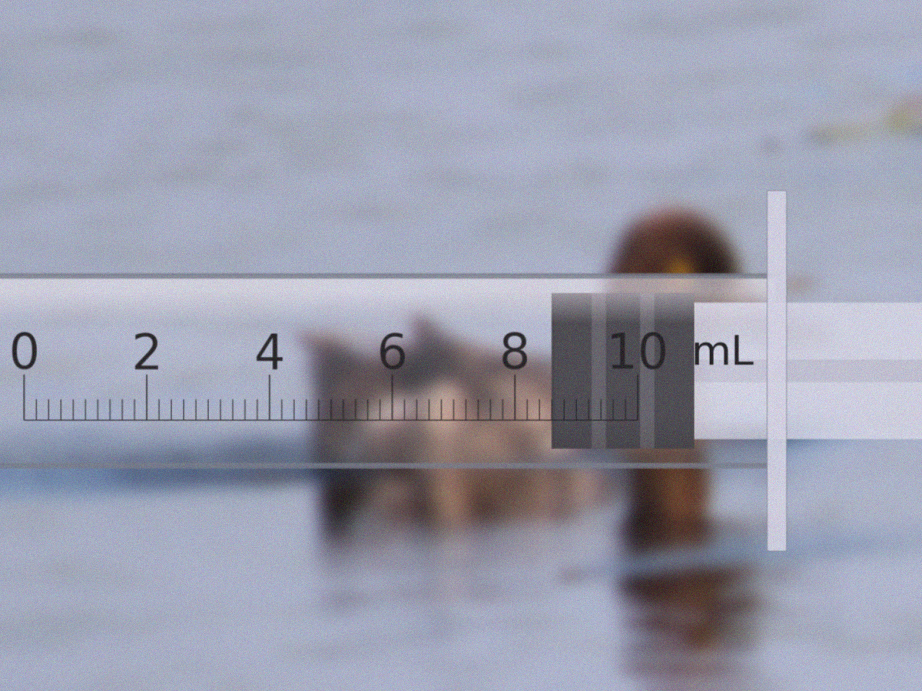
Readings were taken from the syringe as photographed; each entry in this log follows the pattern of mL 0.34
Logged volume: mL 8.6
